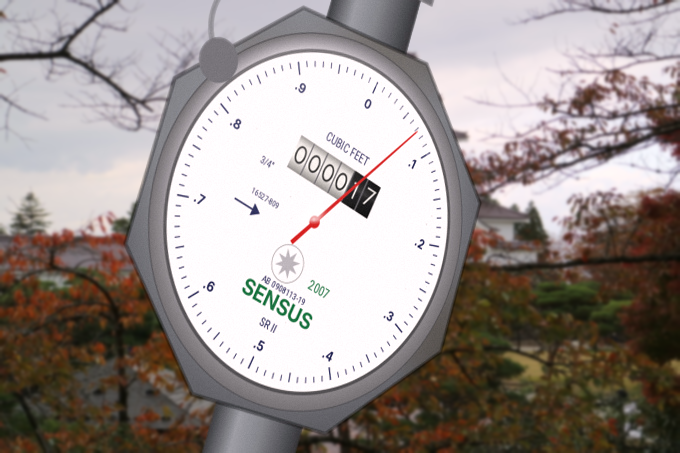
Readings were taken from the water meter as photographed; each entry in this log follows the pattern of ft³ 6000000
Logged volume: ft³ 17.07
